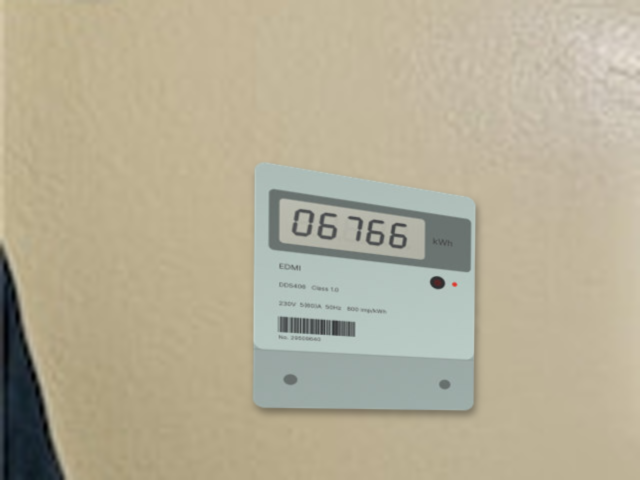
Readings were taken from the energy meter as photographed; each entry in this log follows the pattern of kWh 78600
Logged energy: kWh 6766
